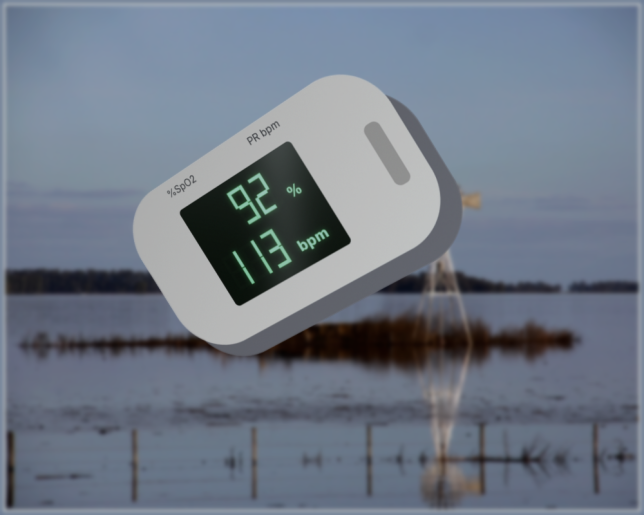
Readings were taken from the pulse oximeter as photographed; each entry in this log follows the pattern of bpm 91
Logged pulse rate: bpm 113
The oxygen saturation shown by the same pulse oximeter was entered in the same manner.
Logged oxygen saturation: % 92
